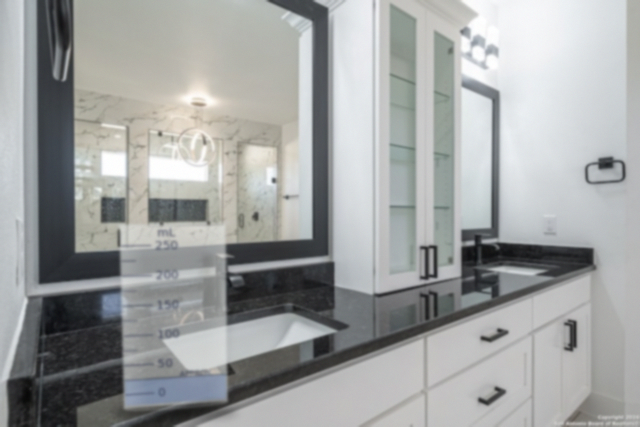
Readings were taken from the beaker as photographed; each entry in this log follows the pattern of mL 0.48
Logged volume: mL 25
